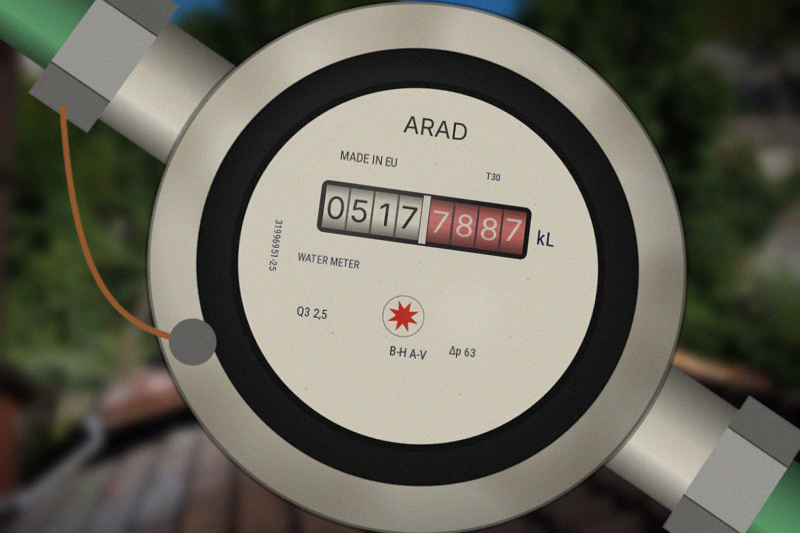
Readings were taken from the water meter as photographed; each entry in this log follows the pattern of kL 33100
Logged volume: kL 517.7887
